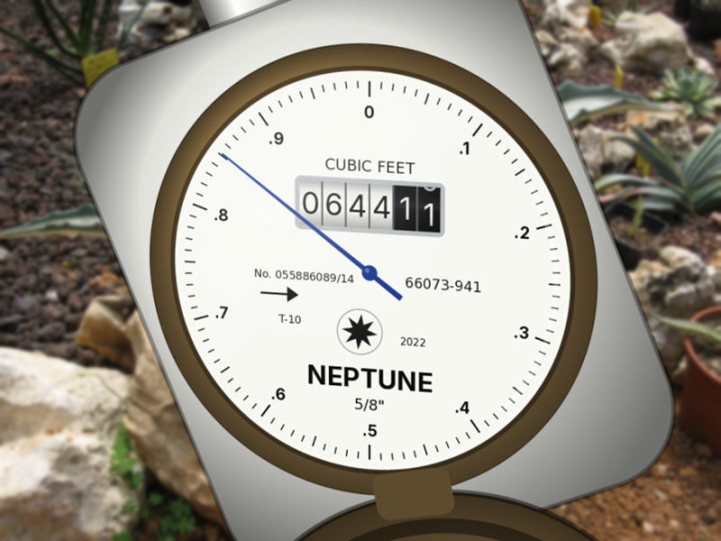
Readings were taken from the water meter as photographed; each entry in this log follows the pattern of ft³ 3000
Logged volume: ft³ 64410.85
